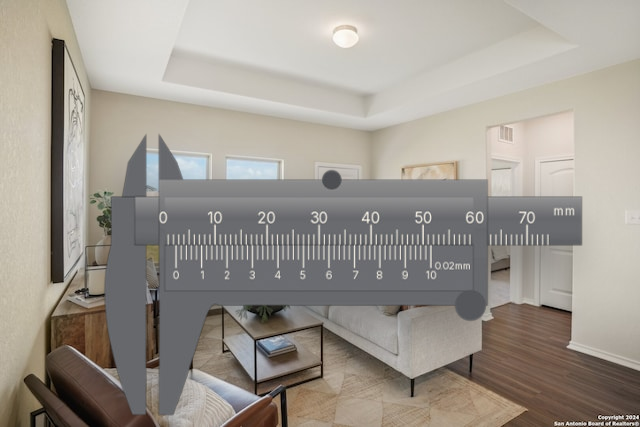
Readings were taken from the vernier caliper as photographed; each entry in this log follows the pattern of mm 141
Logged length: mm 2.5
